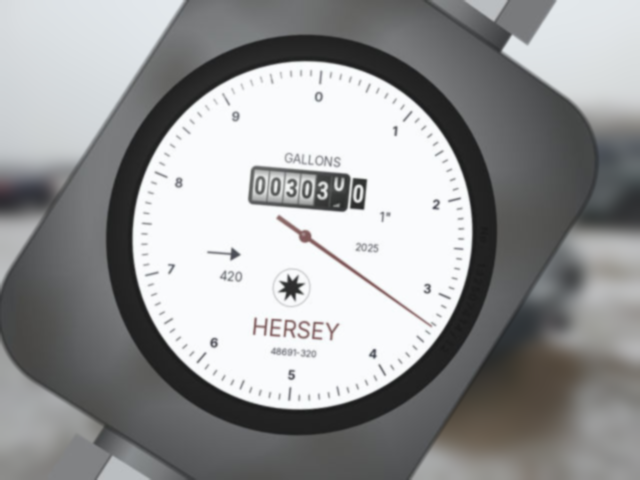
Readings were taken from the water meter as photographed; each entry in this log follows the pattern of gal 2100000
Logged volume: gal 30303.3
